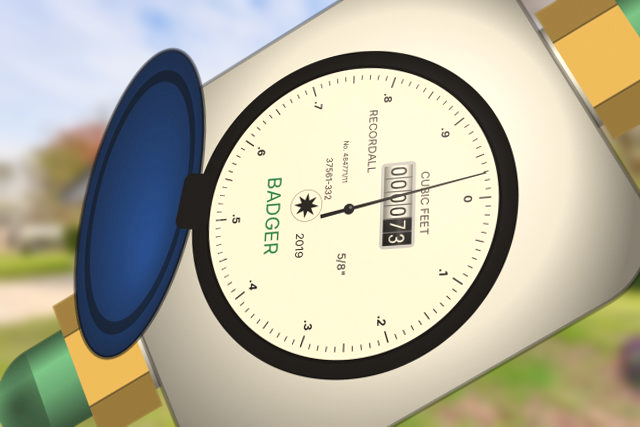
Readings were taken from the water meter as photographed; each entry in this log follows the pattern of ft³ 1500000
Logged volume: ft³ 72.97
